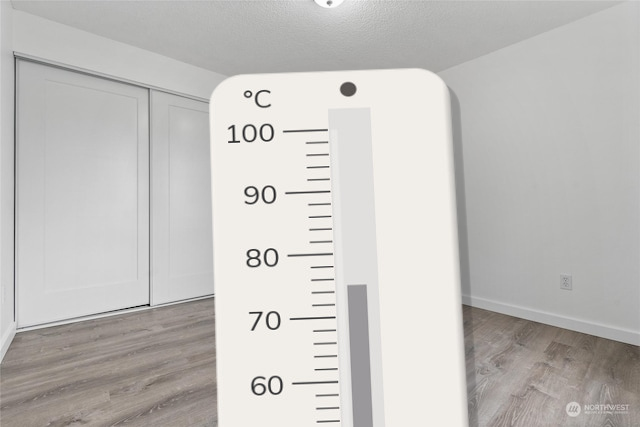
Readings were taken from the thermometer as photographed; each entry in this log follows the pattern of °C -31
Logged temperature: °C 75
